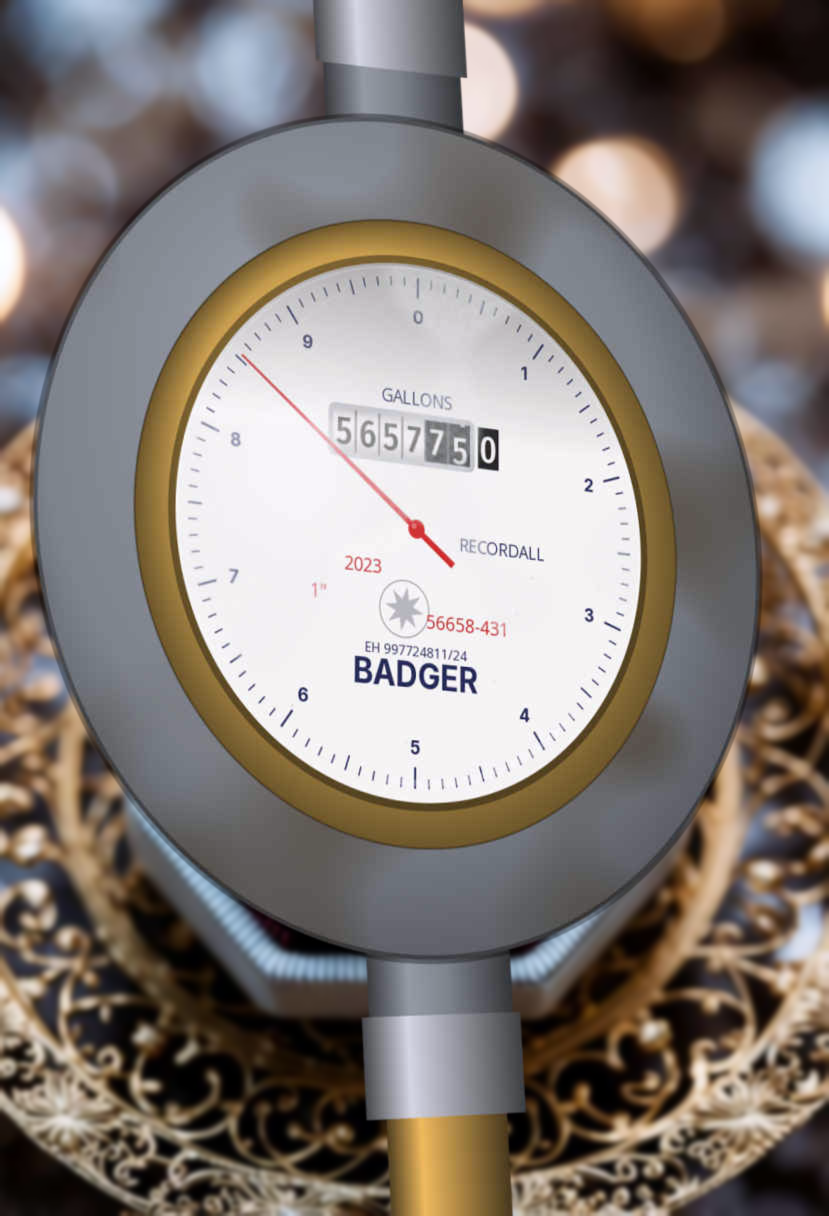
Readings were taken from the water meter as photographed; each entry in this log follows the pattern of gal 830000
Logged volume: gal 5657748.5
